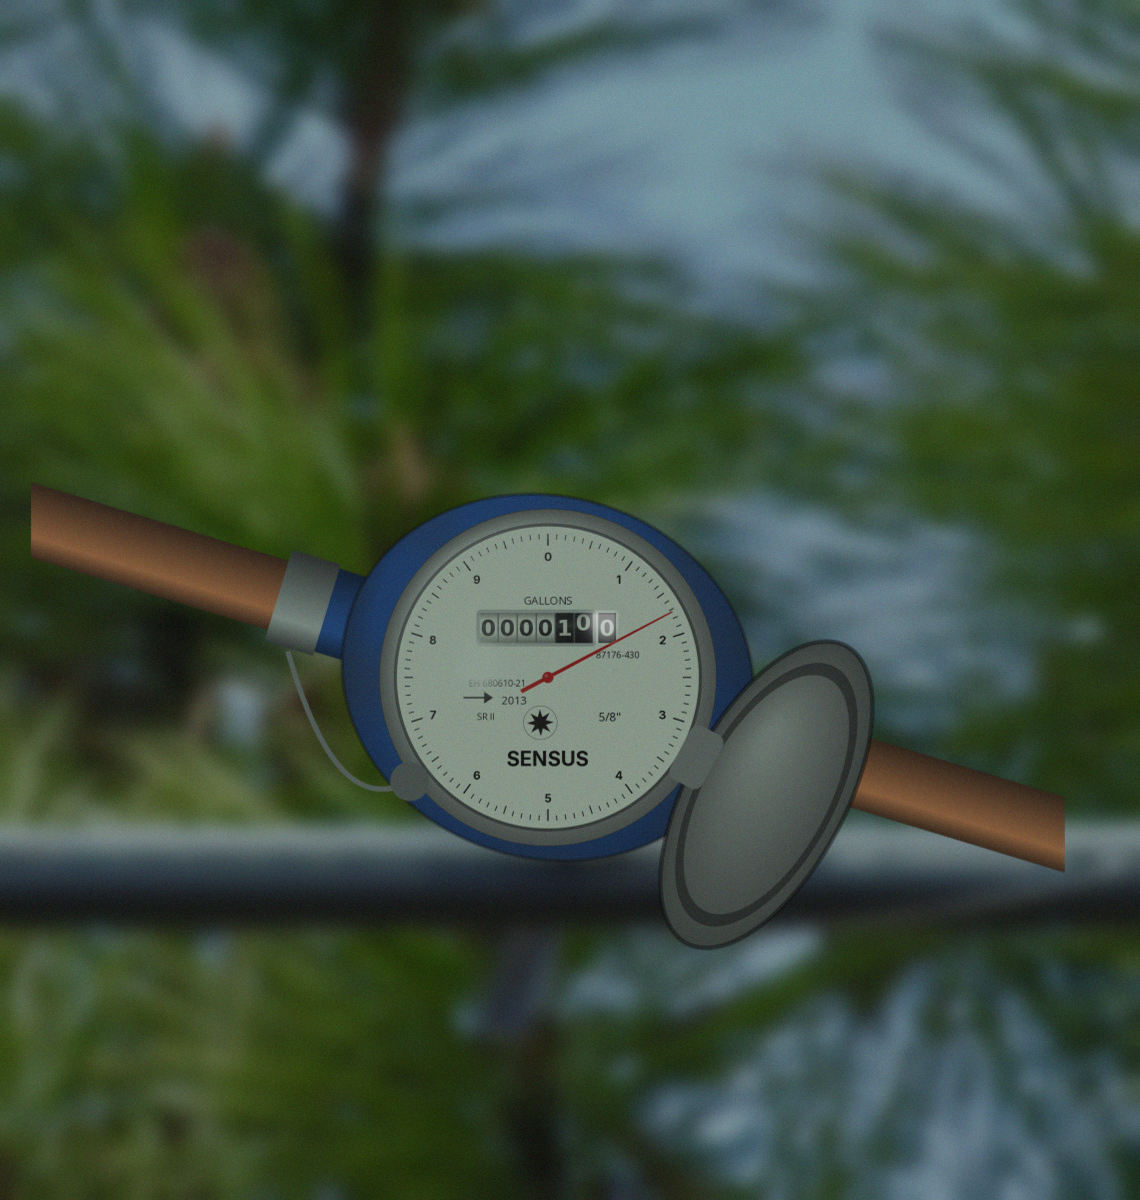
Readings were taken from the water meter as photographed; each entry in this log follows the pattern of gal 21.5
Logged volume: gal 101.7
